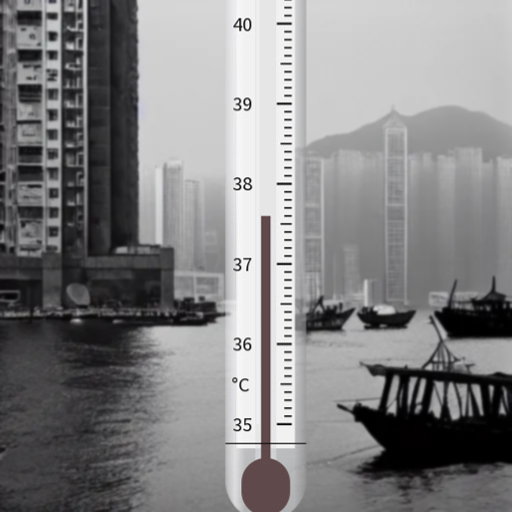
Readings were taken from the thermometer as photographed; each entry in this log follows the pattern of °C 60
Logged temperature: °C 37.6
